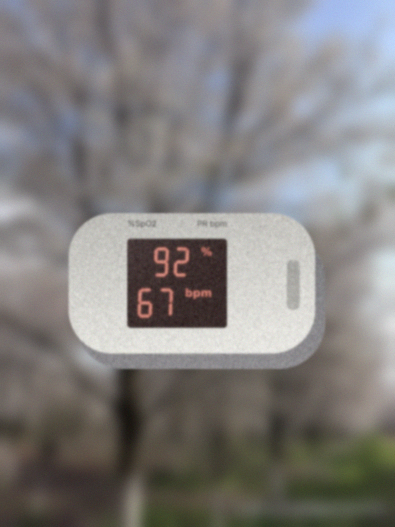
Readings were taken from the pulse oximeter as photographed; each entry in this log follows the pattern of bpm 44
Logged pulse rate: bpm 67
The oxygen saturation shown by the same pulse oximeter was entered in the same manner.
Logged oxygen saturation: % 92
